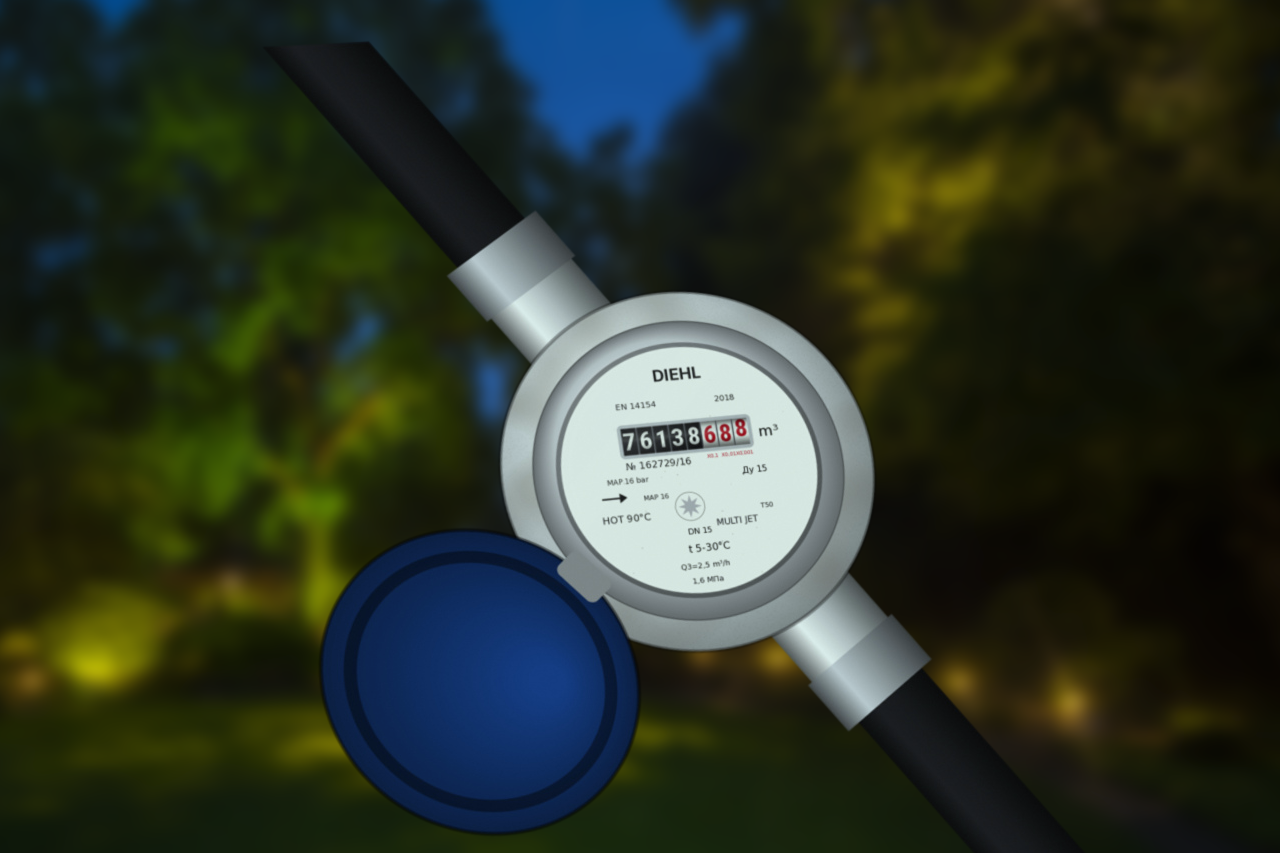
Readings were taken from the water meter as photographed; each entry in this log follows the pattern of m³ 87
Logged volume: m³ 76138.688
